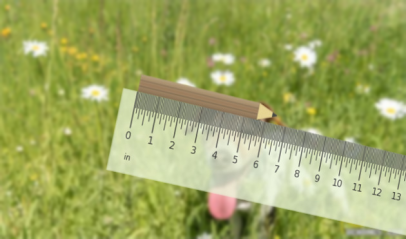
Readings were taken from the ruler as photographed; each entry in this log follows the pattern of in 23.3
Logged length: in 6.5
